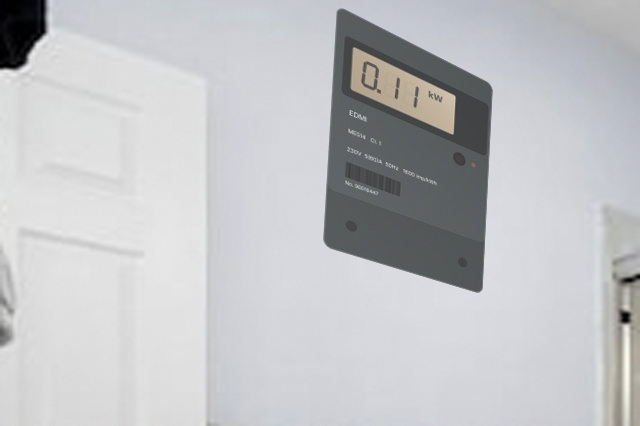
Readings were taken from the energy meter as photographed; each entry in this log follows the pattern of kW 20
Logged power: kW 0.11
